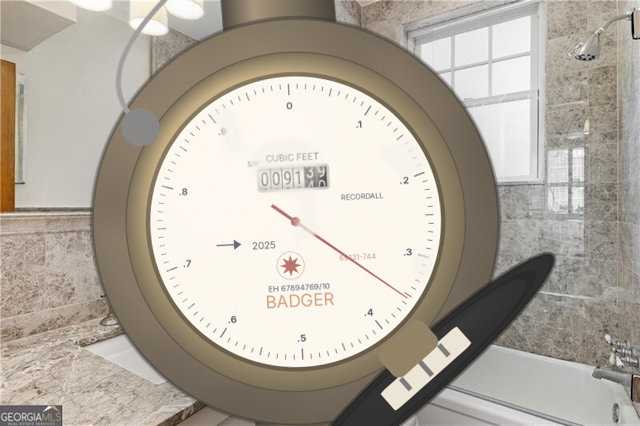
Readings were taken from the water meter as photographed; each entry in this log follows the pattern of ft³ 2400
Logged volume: ft³ 9139.35
